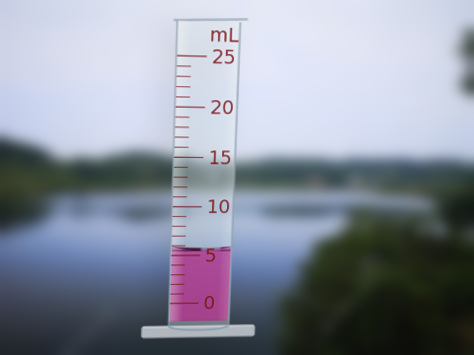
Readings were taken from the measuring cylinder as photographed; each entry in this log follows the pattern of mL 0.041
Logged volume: mL 5.5
